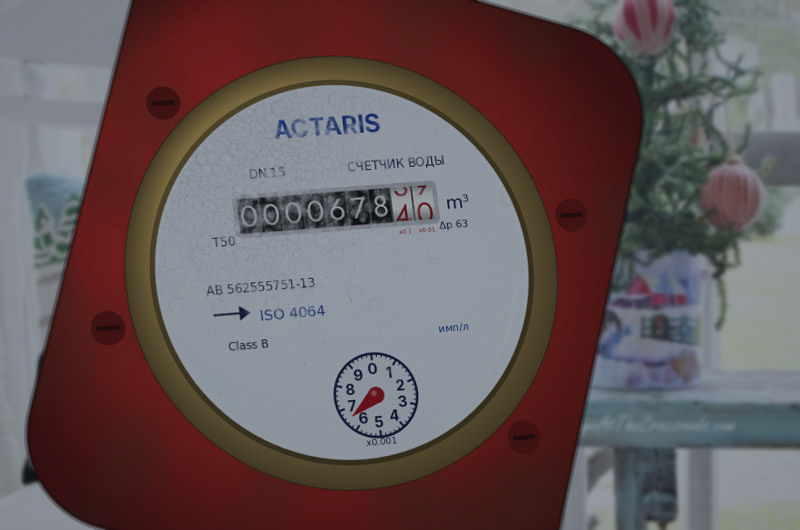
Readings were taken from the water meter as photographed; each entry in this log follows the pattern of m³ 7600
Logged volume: m³ 678.396
